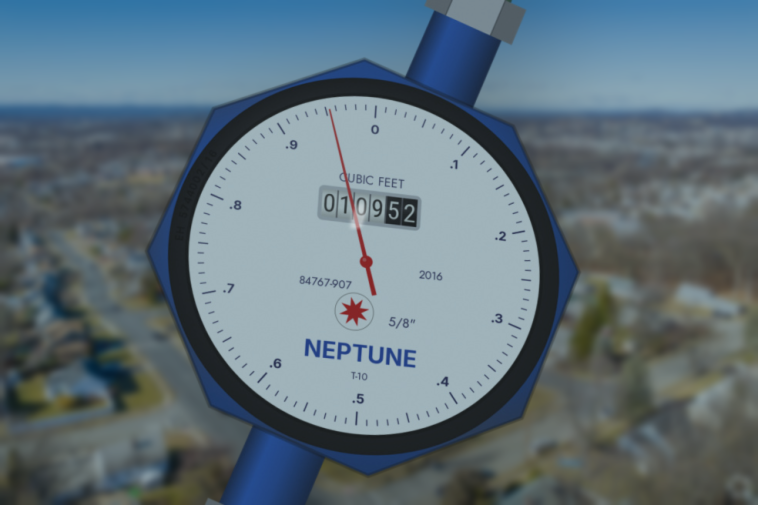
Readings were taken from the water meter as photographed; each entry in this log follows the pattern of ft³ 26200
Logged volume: ft³ 10951.95
